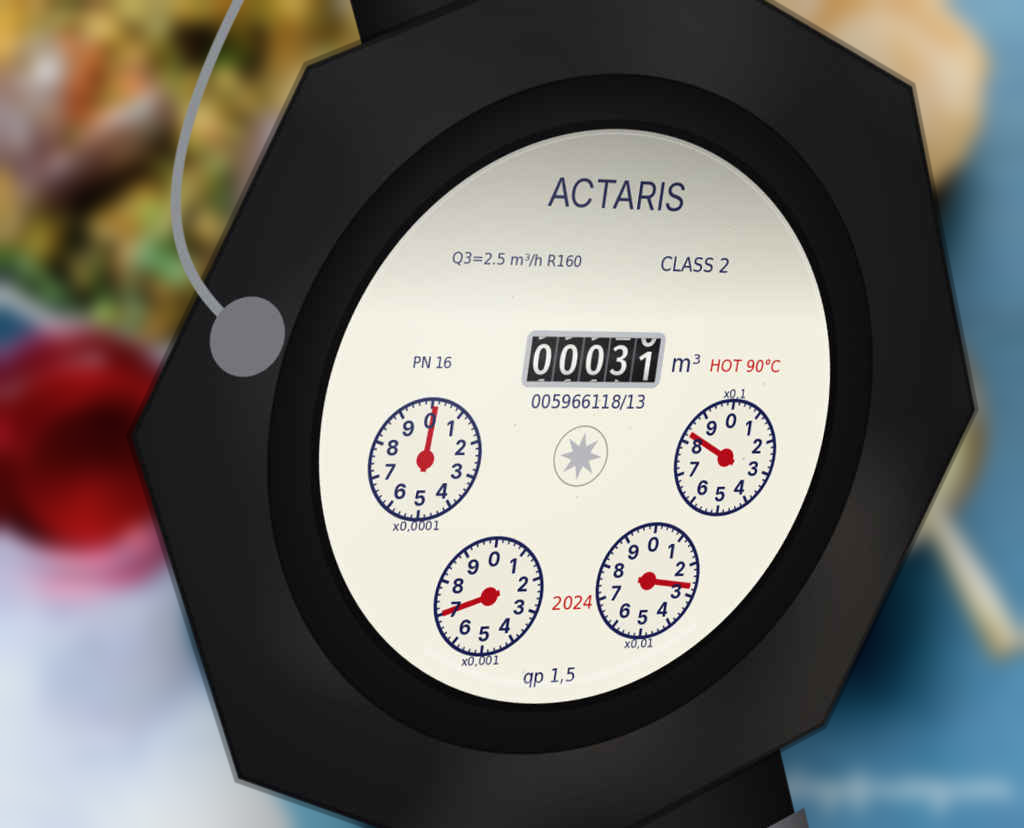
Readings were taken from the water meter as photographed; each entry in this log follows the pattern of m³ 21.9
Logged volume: m³ 30.8270
